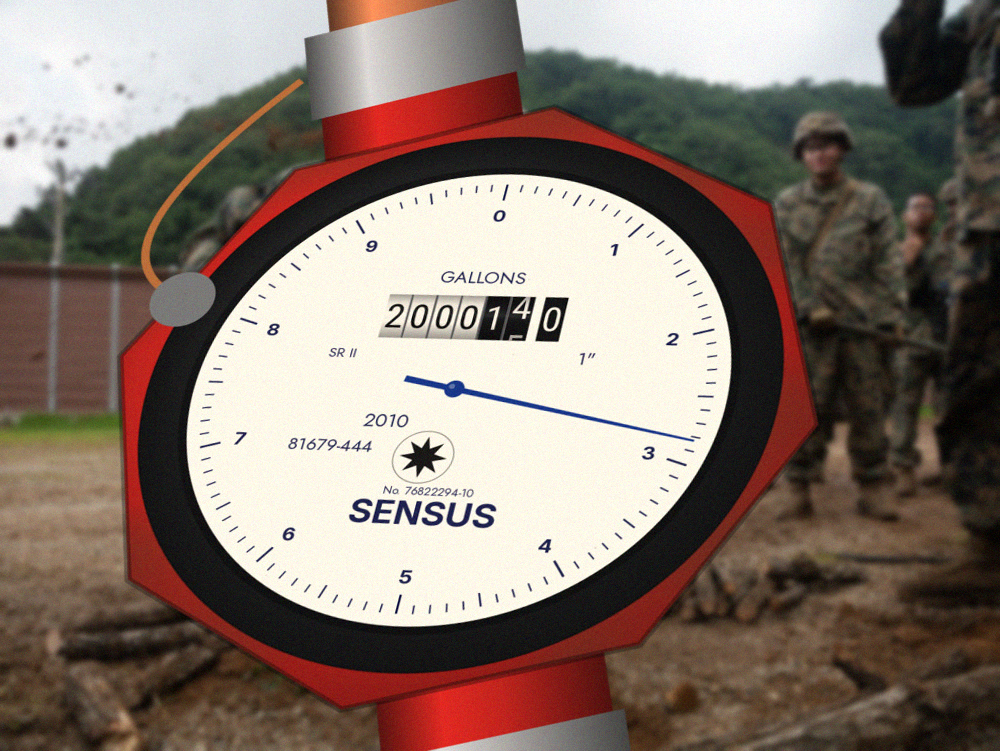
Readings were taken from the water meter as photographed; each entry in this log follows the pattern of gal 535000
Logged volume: gal 2000142.8
